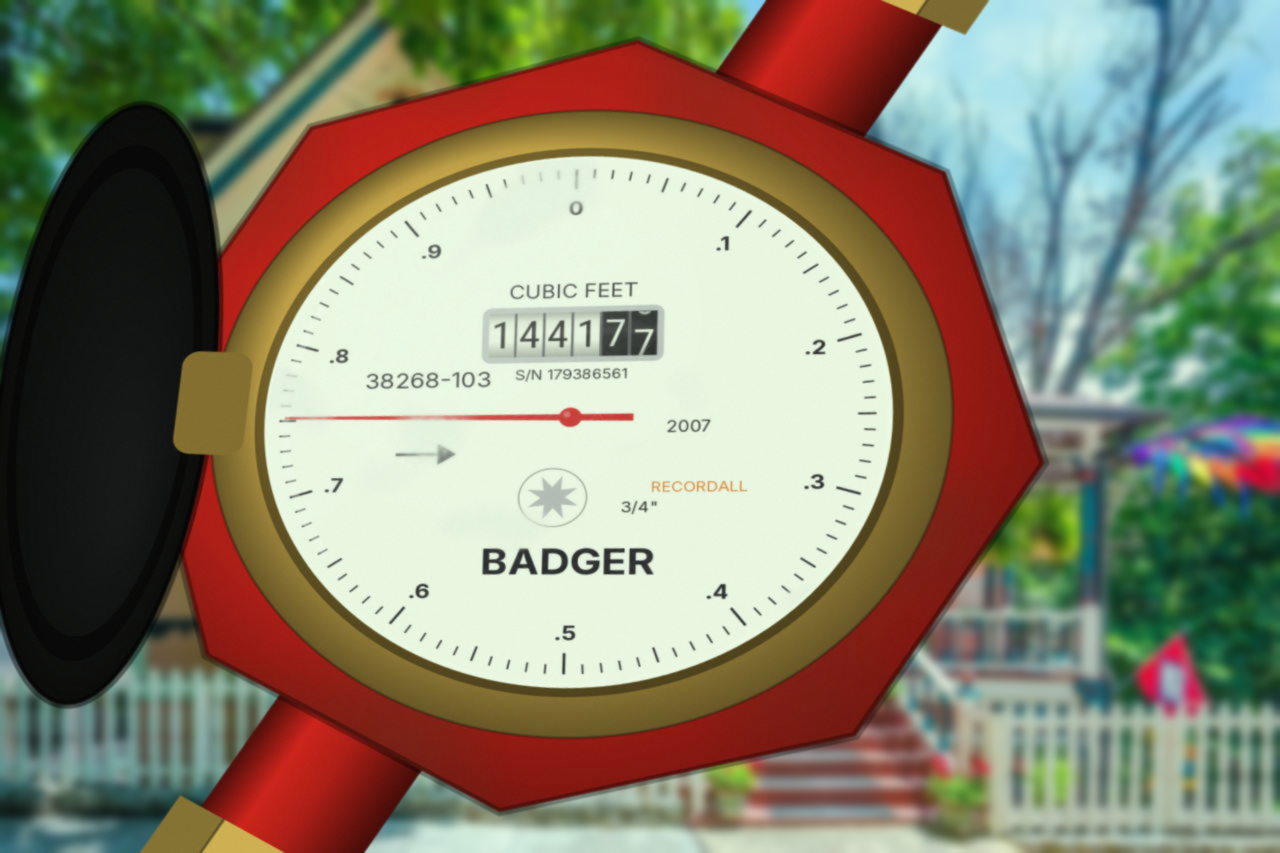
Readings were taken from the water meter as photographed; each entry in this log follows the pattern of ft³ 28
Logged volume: ft³ 144176.75
